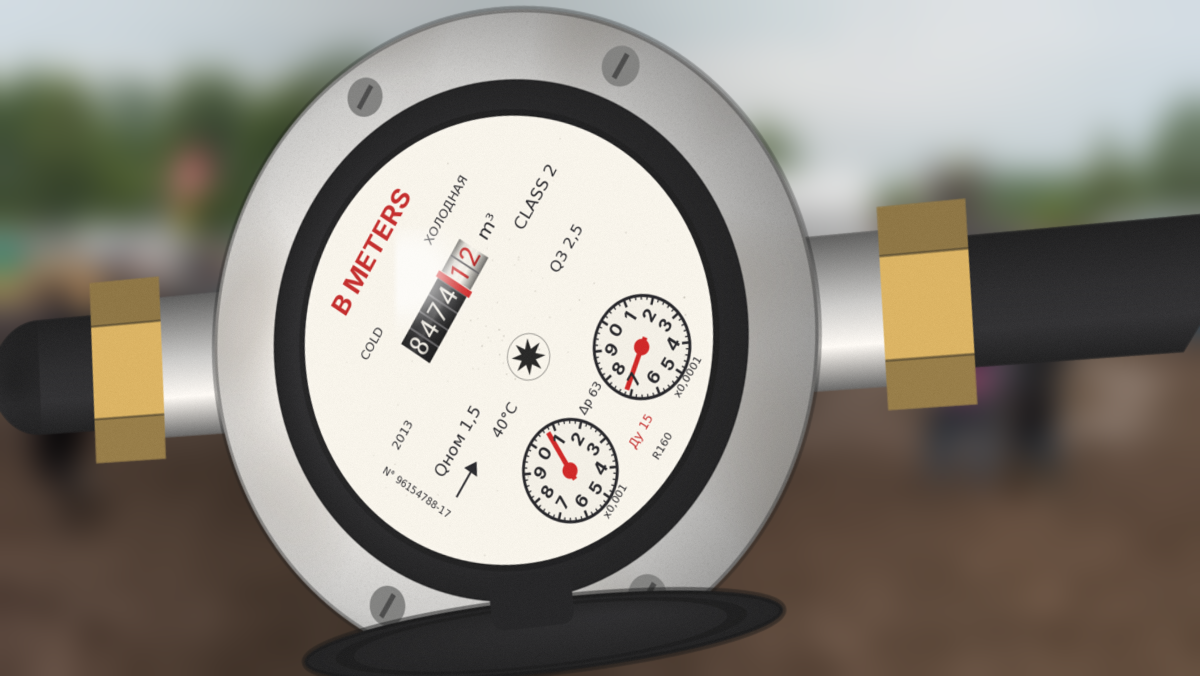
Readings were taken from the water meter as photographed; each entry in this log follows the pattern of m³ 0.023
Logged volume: m³ 8474.1207
